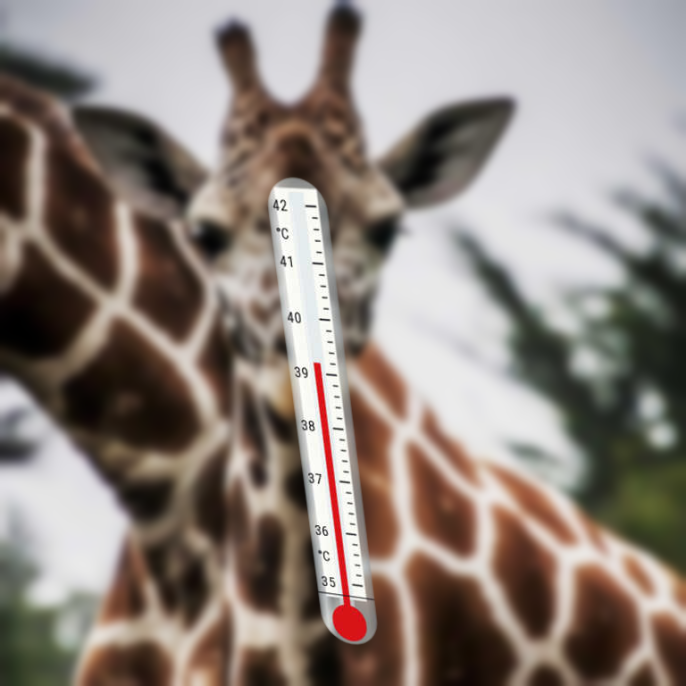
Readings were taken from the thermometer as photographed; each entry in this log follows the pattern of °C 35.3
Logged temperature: °C 39.2
